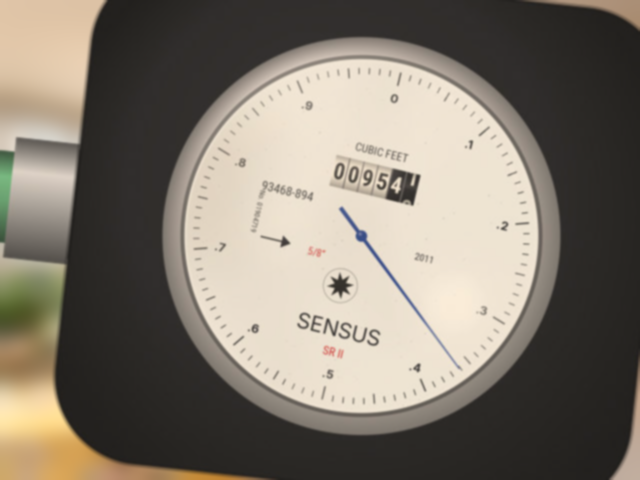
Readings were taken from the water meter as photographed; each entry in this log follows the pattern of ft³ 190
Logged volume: ft³ 9541.36
